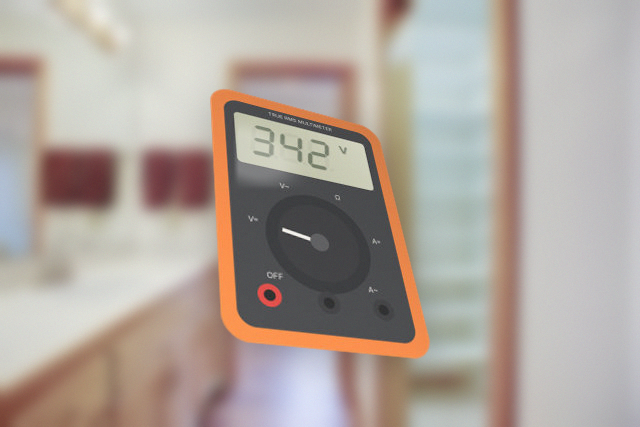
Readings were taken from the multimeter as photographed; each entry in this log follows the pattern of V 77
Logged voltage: V 342
